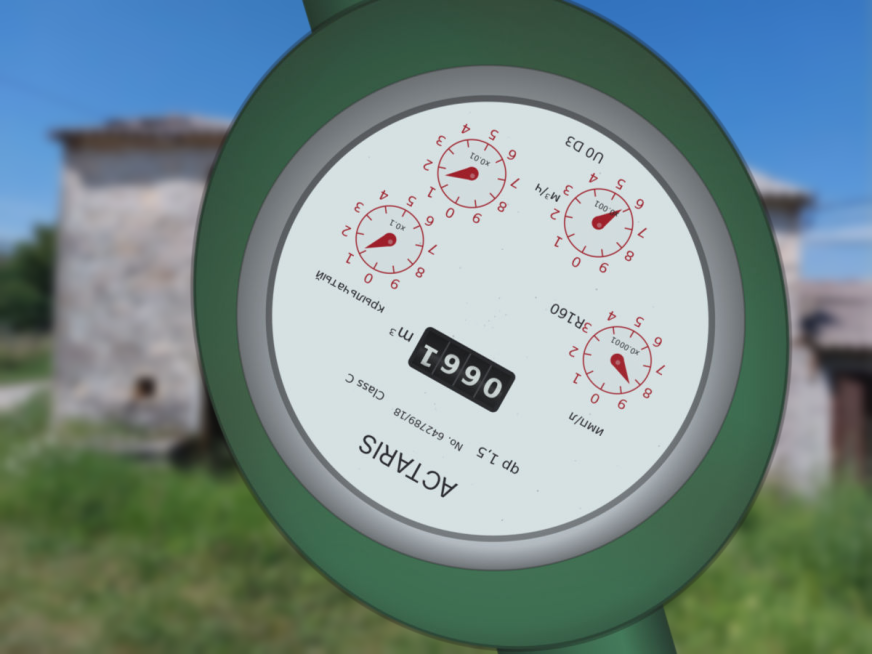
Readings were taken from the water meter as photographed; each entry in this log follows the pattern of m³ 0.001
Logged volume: m³ 661.1158
